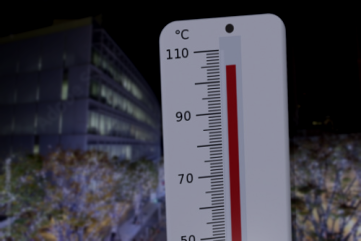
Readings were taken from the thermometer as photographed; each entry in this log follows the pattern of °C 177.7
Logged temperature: °C 105
